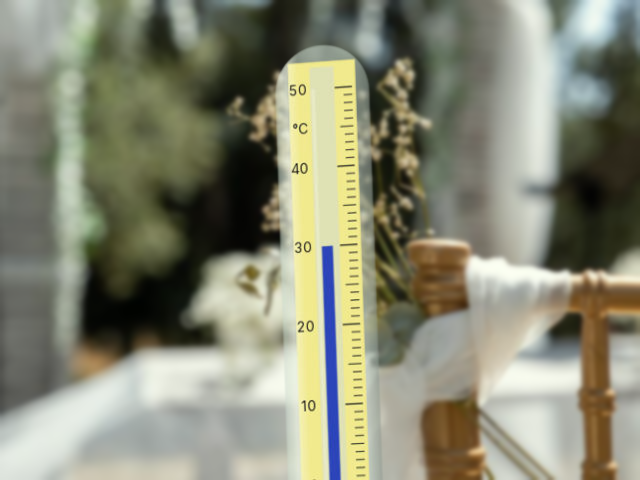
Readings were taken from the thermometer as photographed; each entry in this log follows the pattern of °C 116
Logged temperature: °C 30
